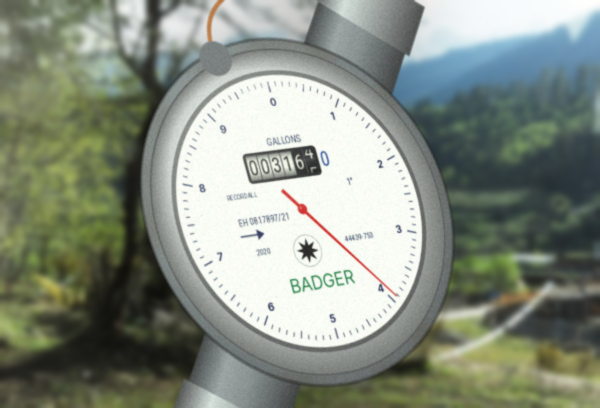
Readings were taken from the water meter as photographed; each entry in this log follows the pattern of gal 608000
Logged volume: gal 31643.9
